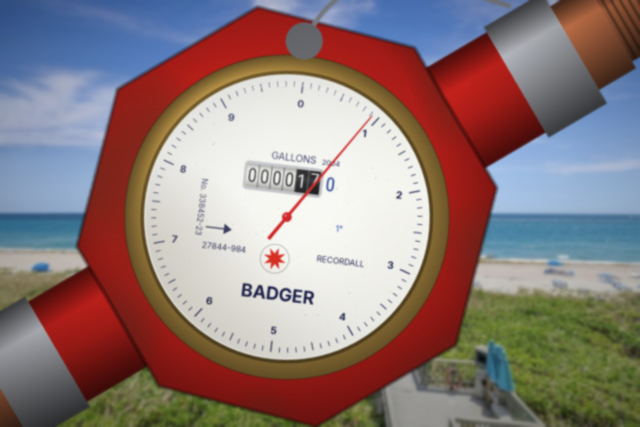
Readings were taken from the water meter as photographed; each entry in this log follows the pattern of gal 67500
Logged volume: gal 170.9
